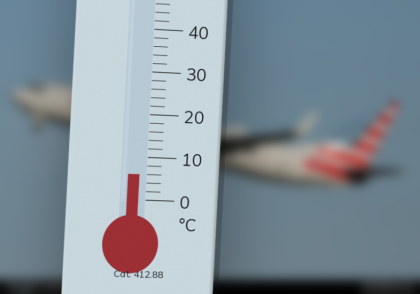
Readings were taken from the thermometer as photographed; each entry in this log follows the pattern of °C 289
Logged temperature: °C 6
